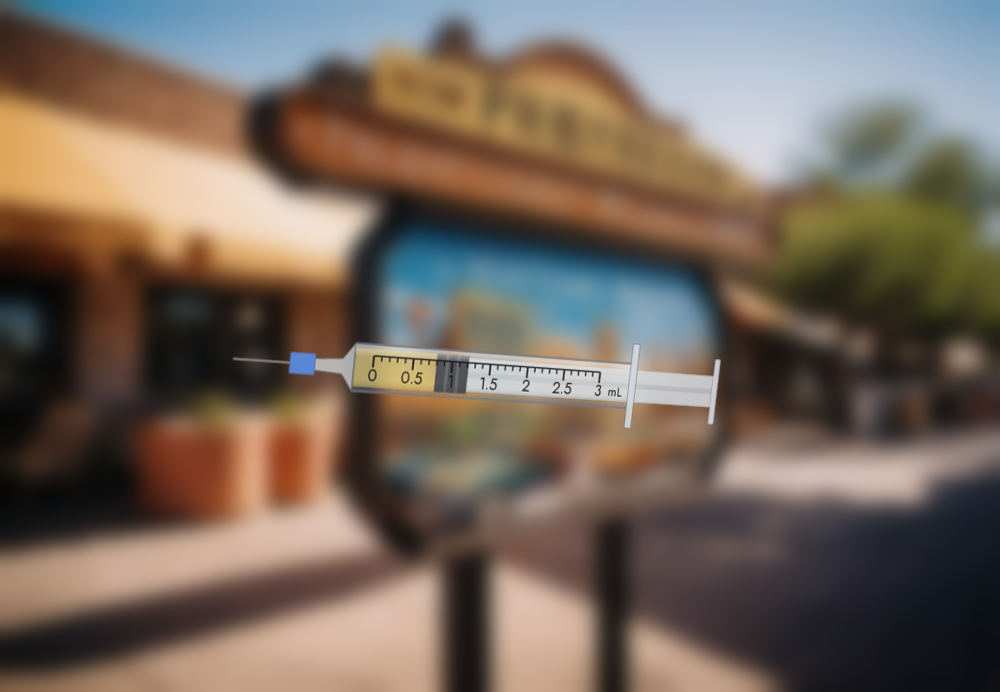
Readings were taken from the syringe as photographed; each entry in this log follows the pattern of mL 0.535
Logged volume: mL 0.8
